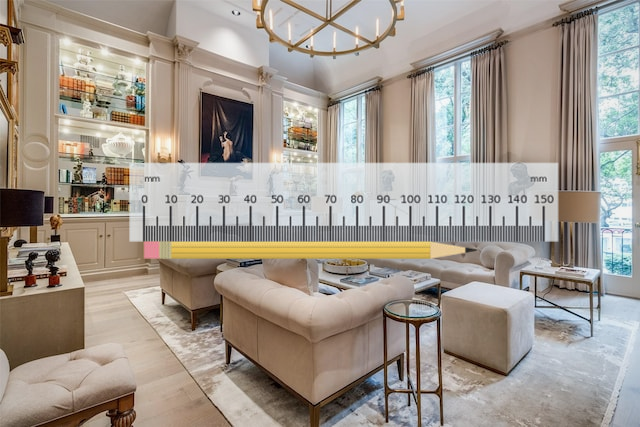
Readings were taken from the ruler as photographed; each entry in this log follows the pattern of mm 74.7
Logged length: mm 125
